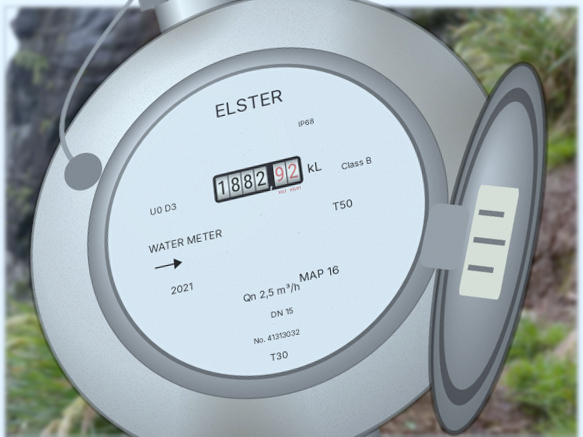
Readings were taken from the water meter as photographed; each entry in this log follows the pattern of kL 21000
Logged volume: kL 1882.92
